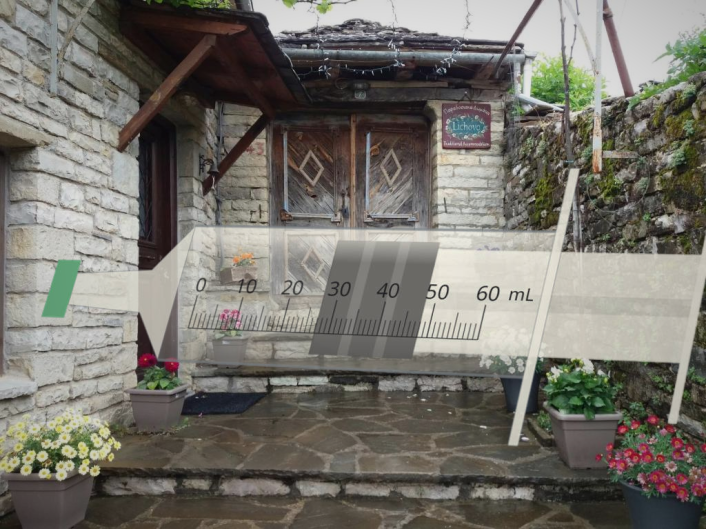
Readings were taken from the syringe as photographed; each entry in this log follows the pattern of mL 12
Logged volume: mL 27
